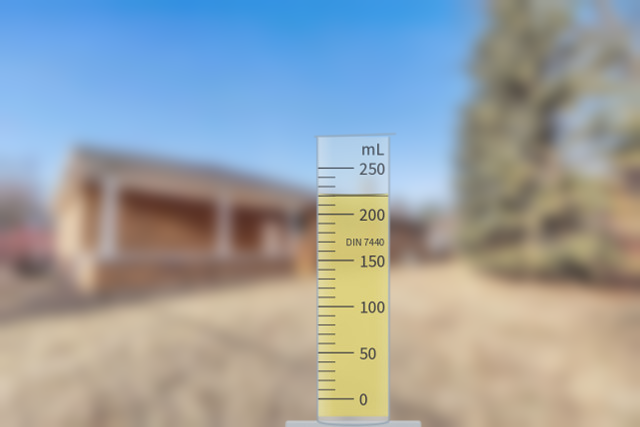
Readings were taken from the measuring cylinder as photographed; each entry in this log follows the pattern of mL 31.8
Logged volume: mL 220
